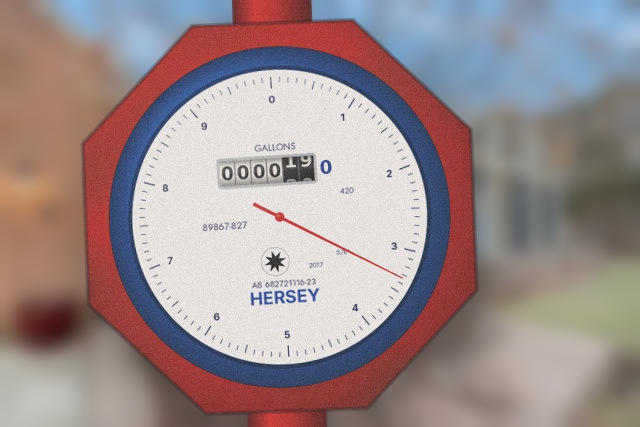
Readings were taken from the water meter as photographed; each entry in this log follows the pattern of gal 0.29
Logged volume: gal 193.3
